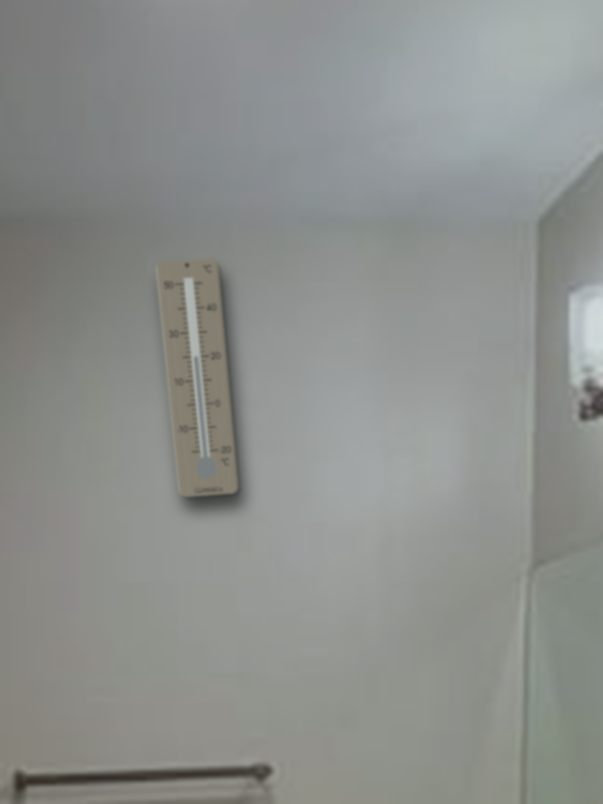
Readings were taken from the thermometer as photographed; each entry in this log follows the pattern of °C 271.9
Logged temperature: °C 20
